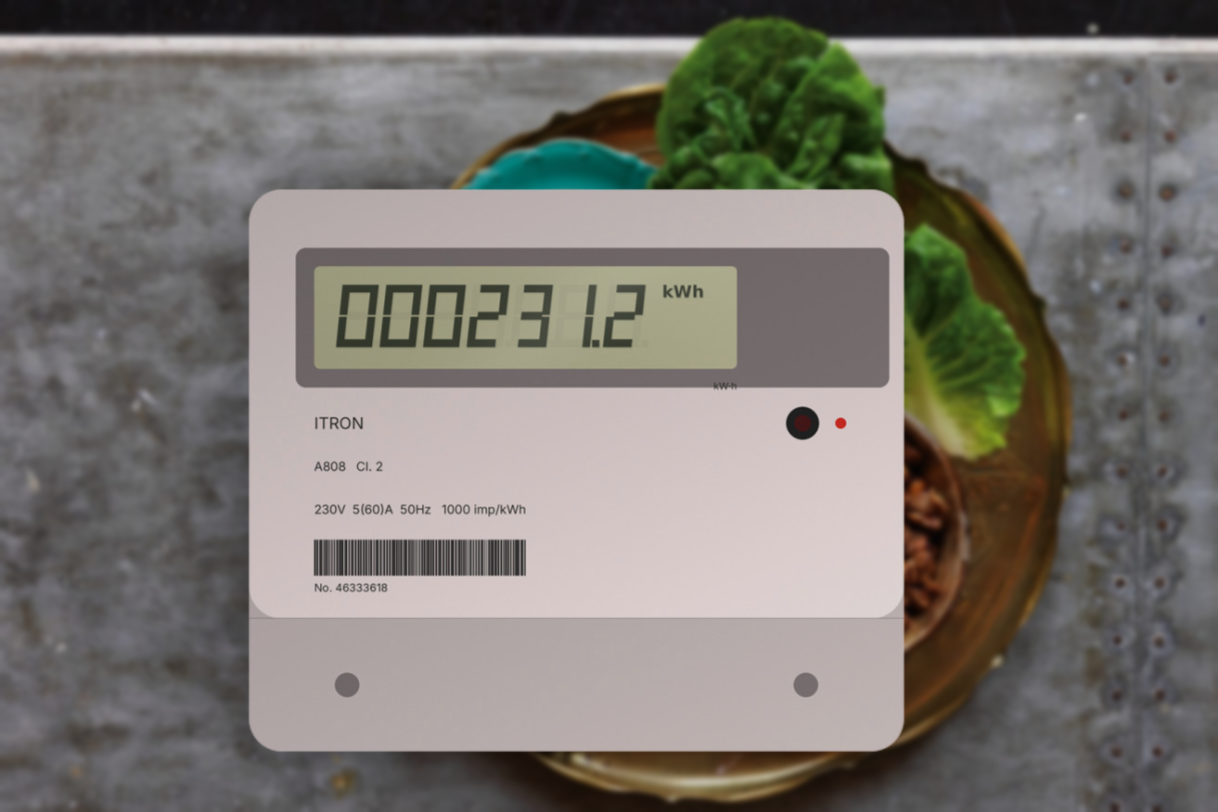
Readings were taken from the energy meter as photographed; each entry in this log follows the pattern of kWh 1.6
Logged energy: kWh 231.2
